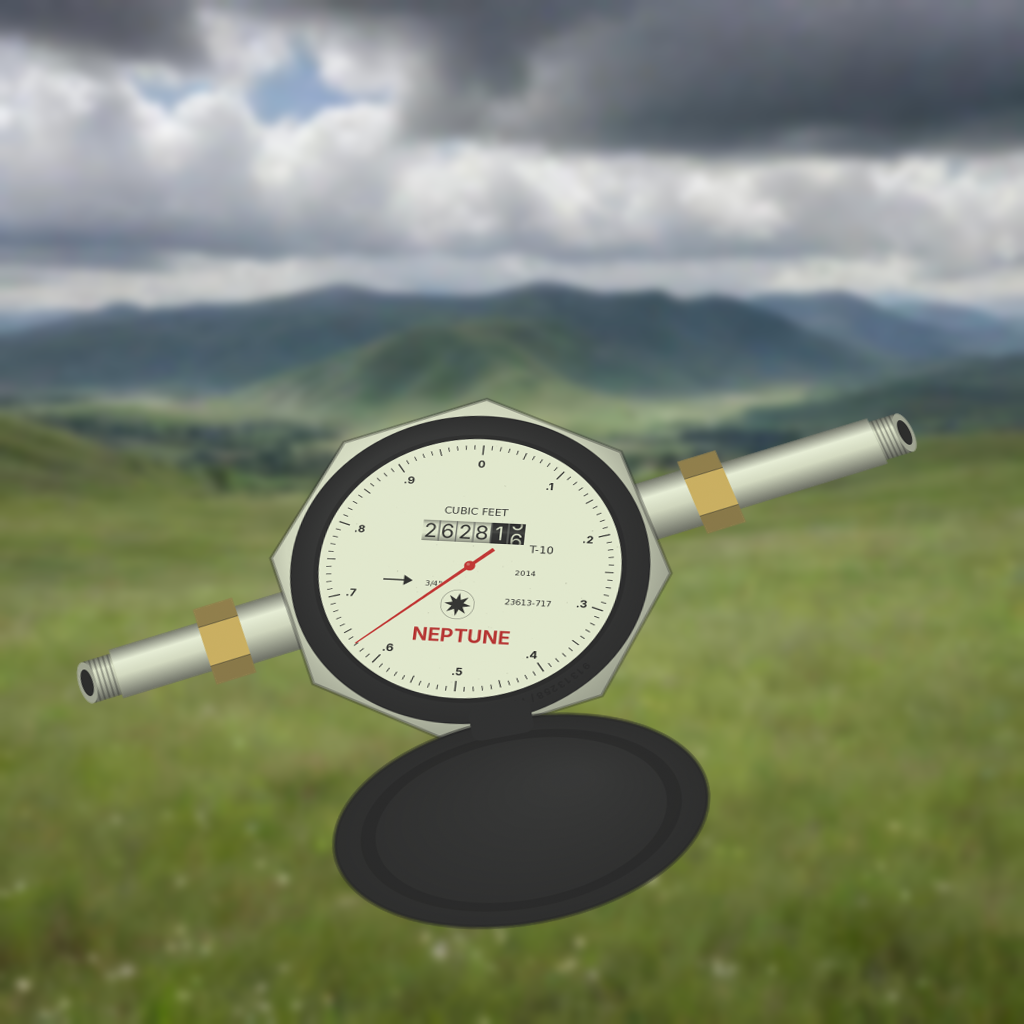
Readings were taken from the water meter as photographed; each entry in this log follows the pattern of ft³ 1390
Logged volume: ft³ 262815.63
